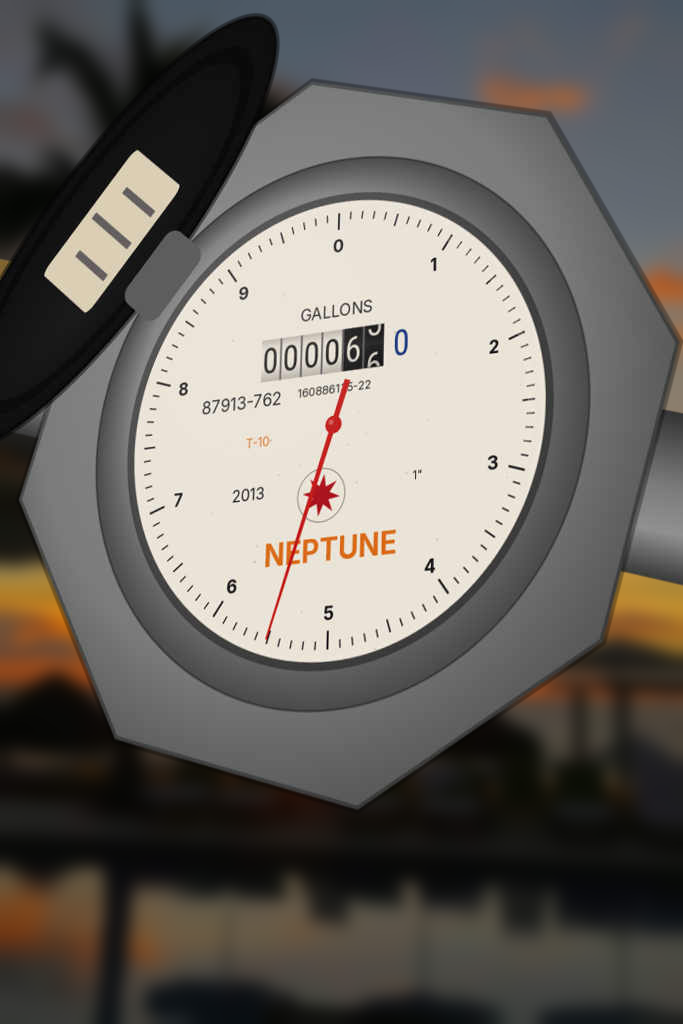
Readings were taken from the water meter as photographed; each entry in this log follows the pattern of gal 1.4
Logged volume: gal 655.5
